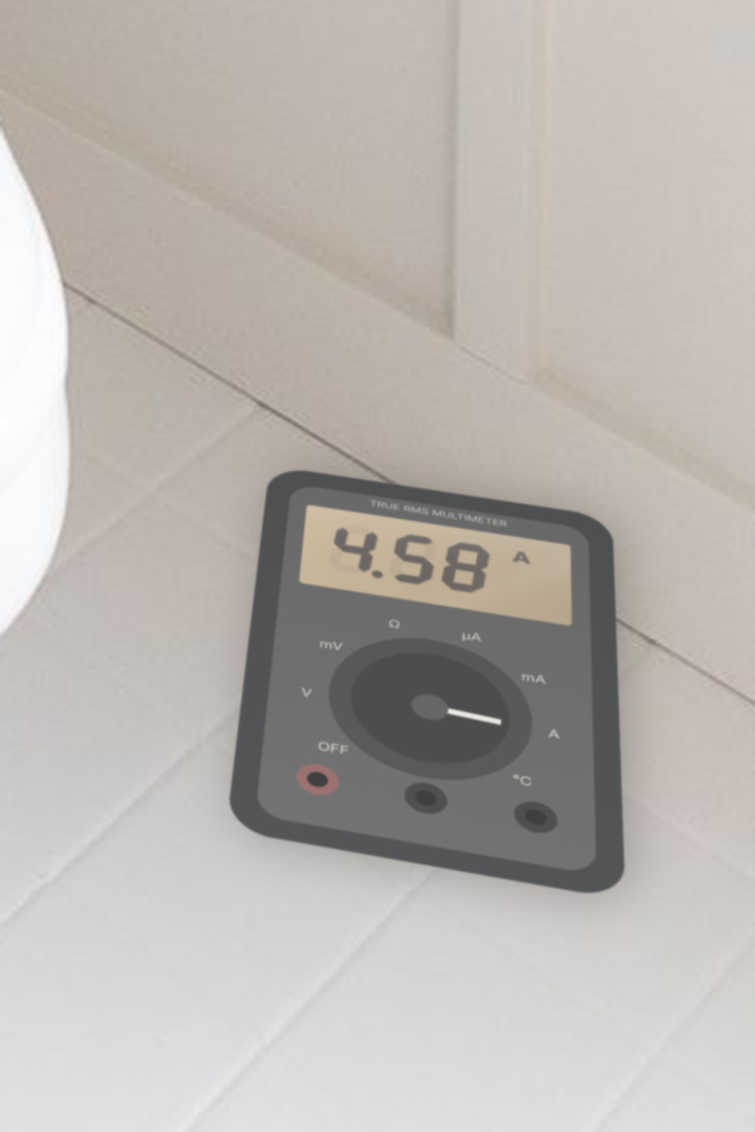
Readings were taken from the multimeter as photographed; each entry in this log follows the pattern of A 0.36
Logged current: A 4.58
